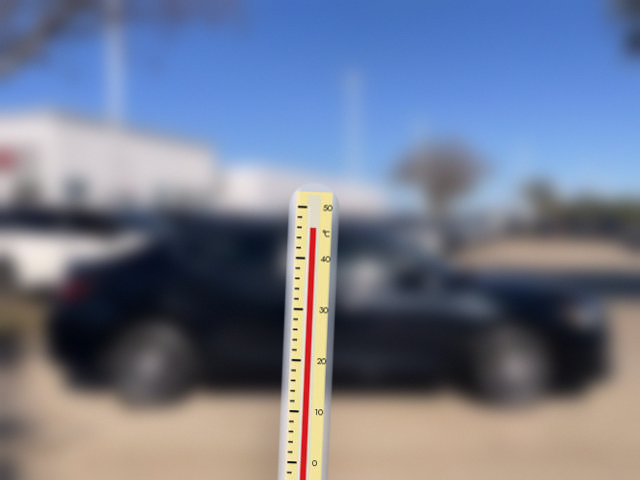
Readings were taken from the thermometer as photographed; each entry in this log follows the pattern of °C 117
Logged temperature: °C 46
